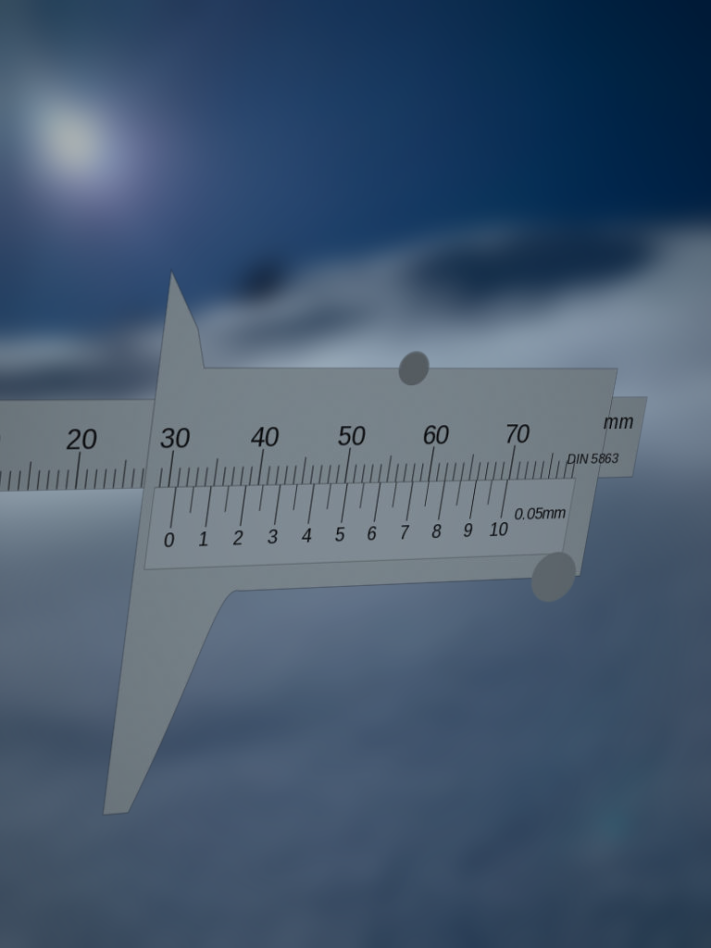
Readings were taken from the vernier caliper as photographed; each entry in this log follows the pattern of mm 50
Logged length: mm 30.8
